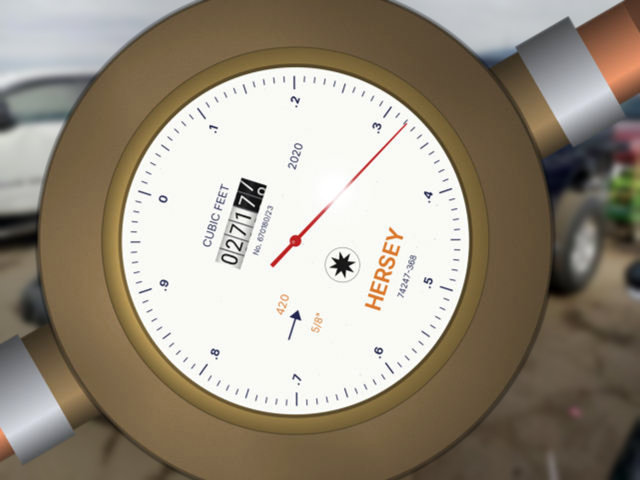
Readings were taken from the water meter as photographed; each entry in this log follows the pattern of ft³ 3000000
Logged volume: ft³ 27177.32
